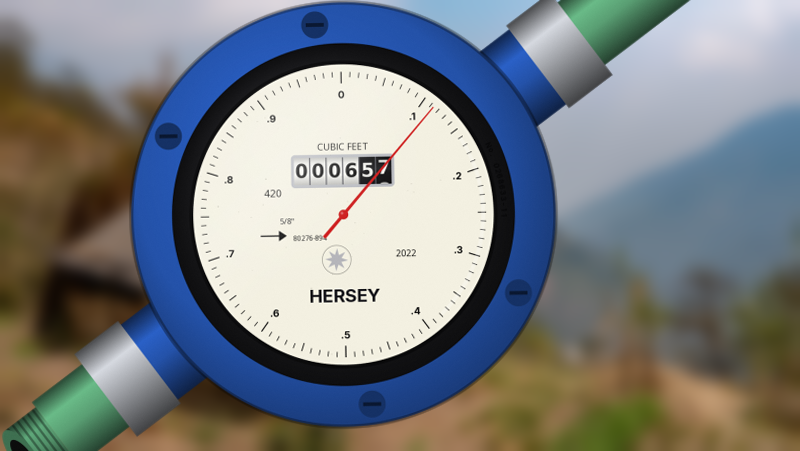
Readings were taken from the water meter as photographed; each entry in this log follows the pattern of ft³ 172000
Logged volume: ft³ 657.11
